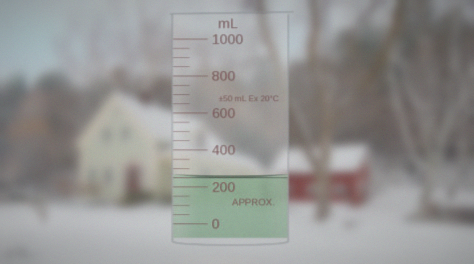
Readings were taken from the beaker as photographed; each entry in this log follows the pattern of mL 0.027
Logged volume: mL 250
